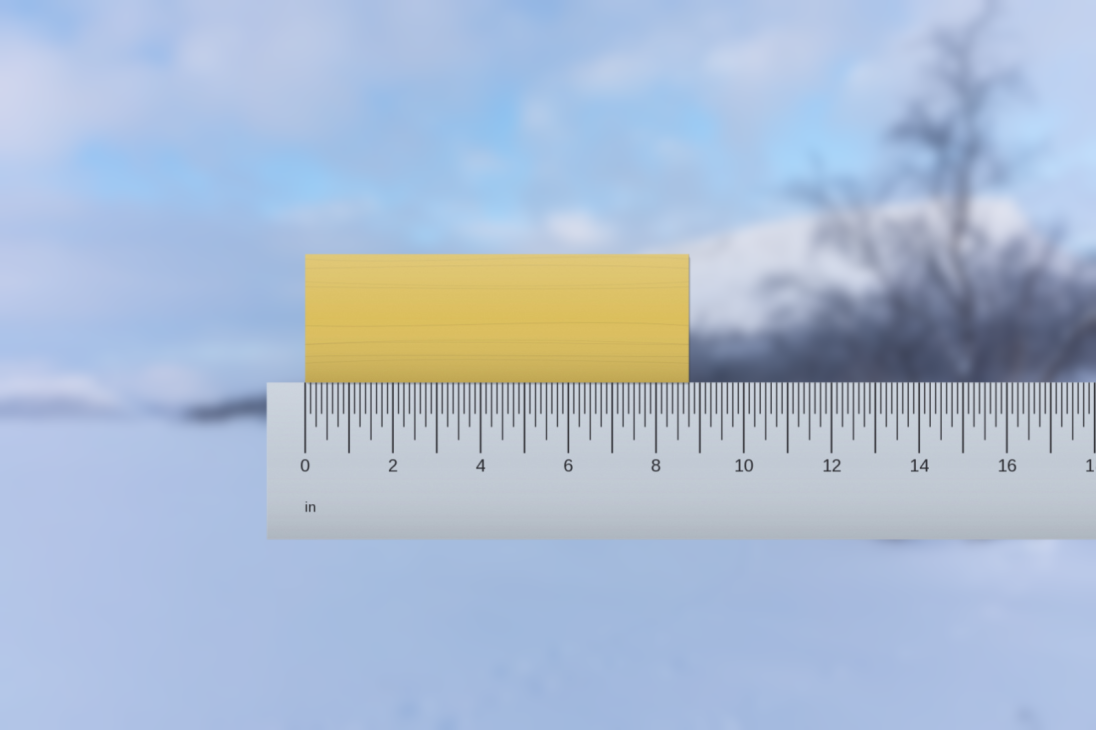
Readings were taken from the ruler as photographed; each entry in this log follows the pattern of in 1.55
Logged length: in 8.75
